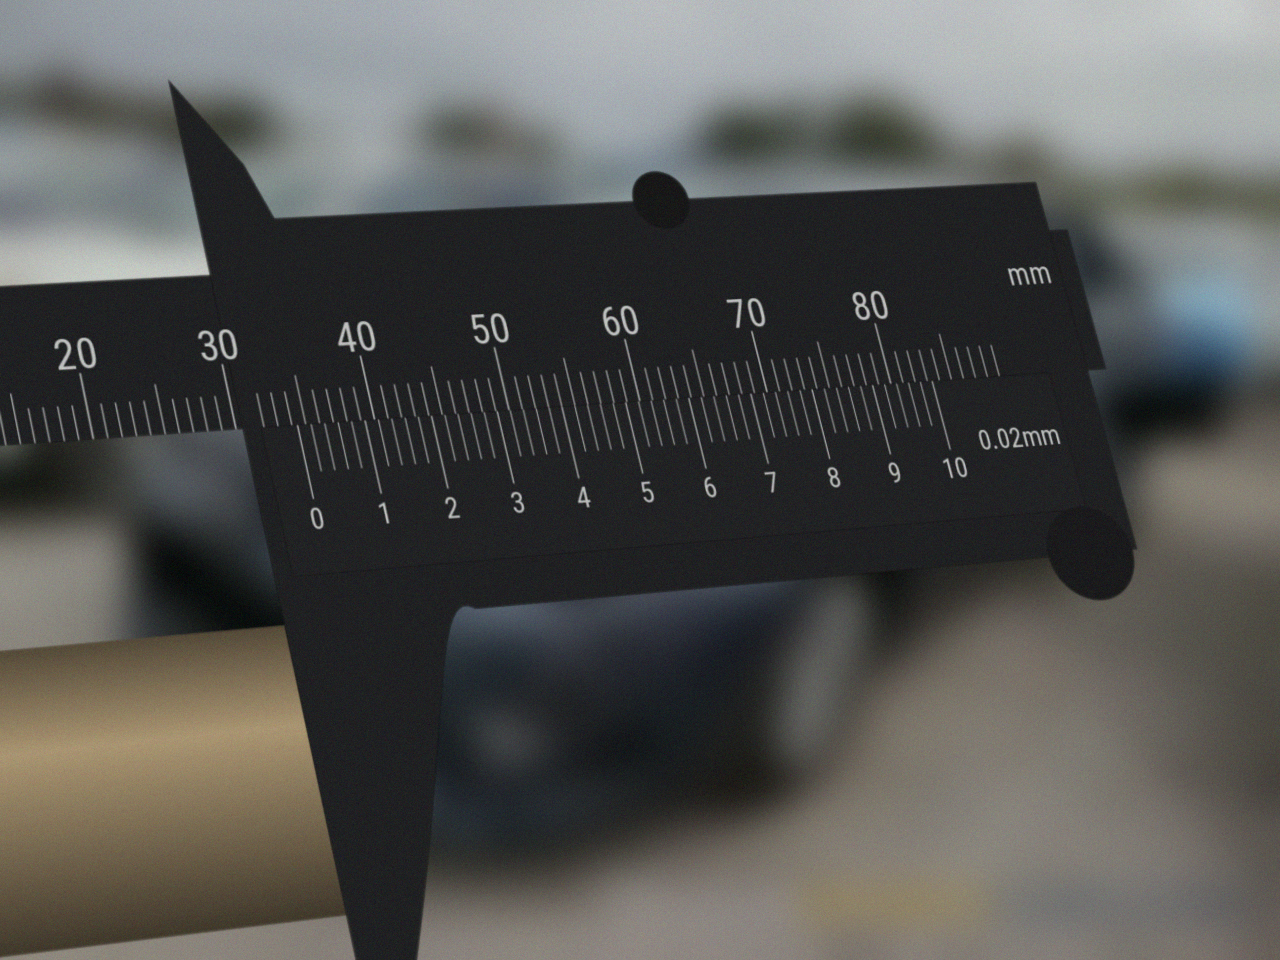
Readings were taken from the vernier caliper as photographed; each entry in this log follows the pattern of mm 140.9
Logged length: mm 34.4
